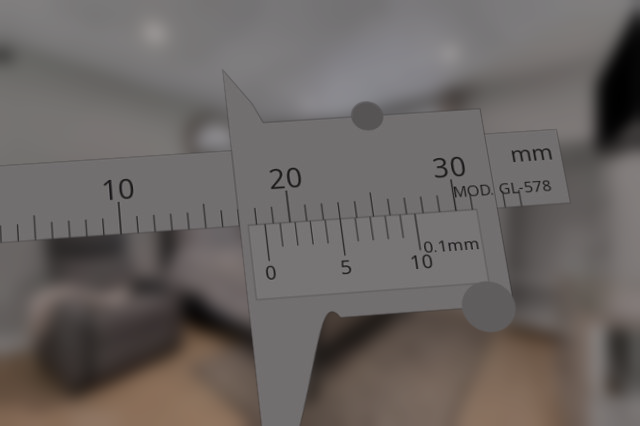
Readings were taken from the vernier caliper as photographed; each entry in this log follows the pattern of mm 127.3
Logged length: mm 18.5
